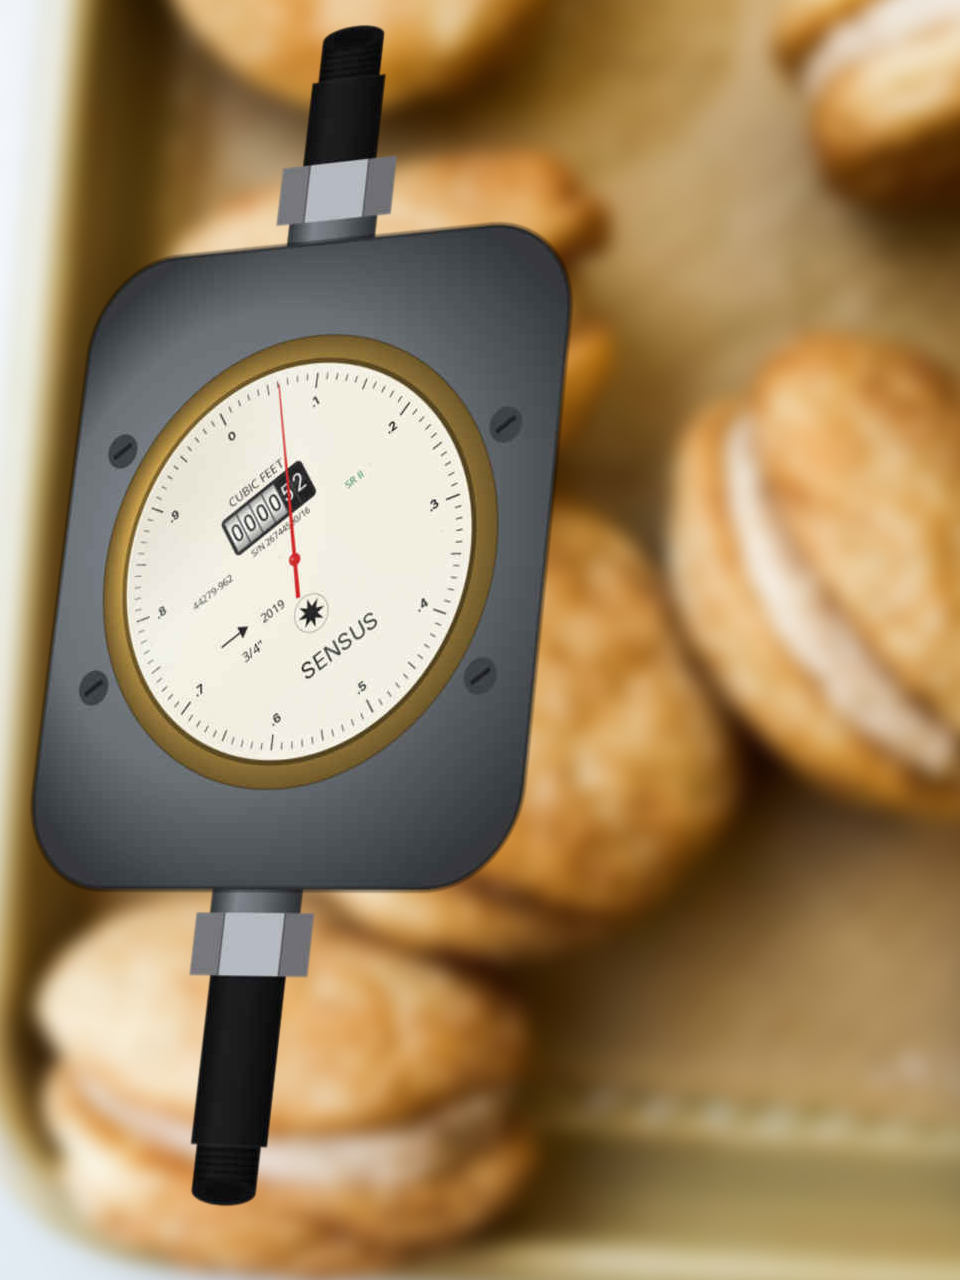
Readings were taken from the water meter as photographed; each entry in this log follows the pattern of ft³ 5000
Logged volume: ft³ 52.06
